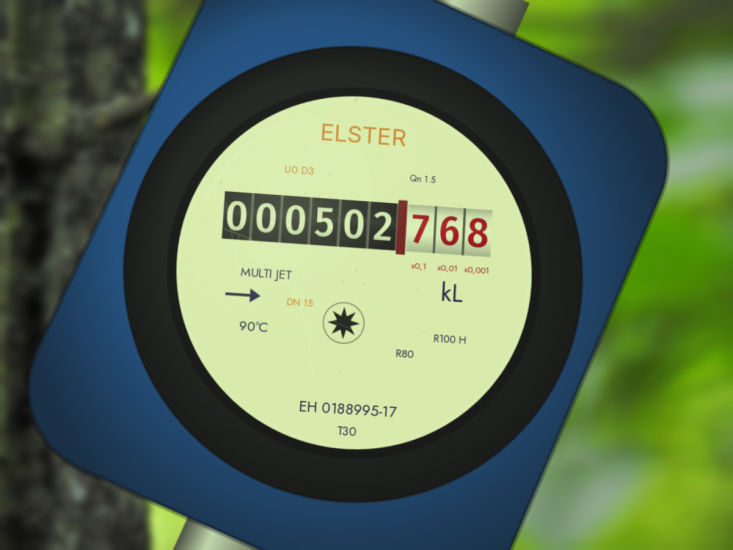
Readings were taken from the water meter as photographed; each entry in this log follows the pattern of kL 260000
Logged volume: kL 502.768
